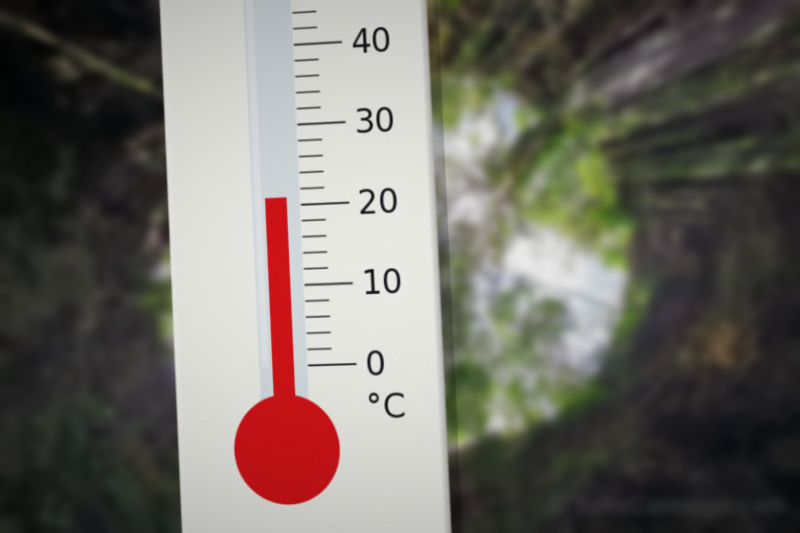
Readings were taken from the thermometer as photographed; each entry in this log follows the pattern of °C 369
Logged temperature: °C 21
